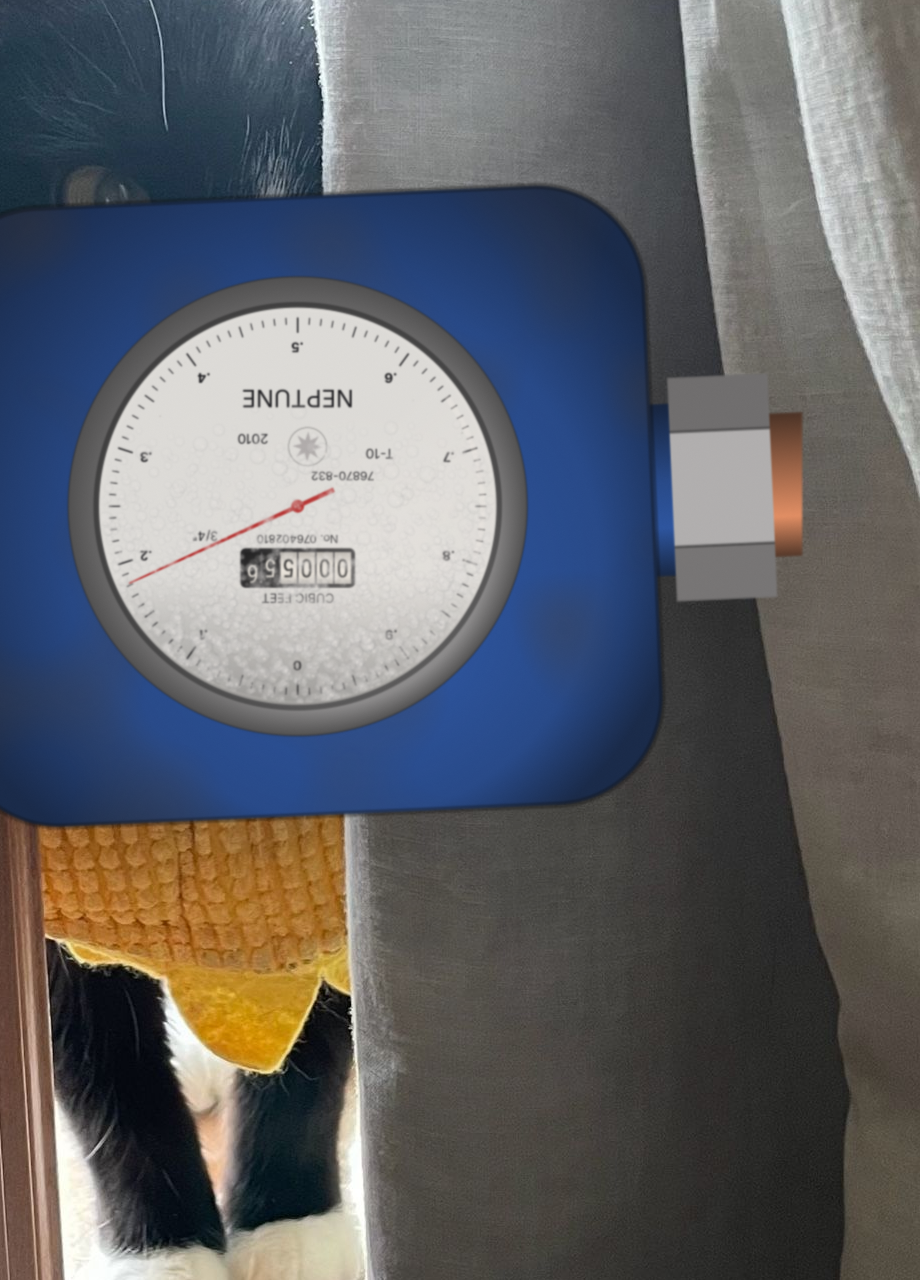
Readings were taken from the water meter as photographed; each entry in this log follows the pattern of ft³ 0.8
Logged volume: ft³ 556.18
